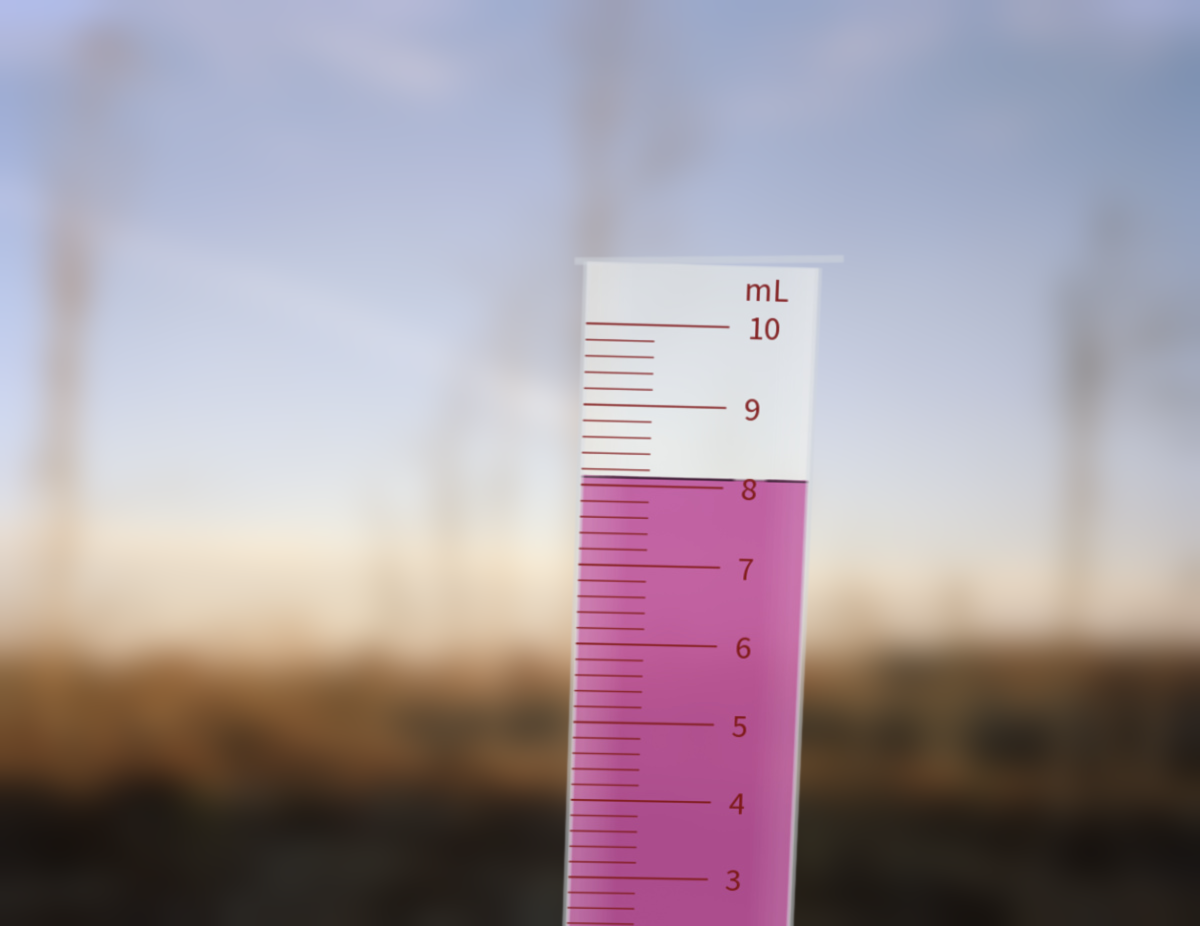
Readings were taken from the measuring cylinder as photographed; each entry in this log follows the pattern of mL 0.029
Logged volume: mL 8.1
